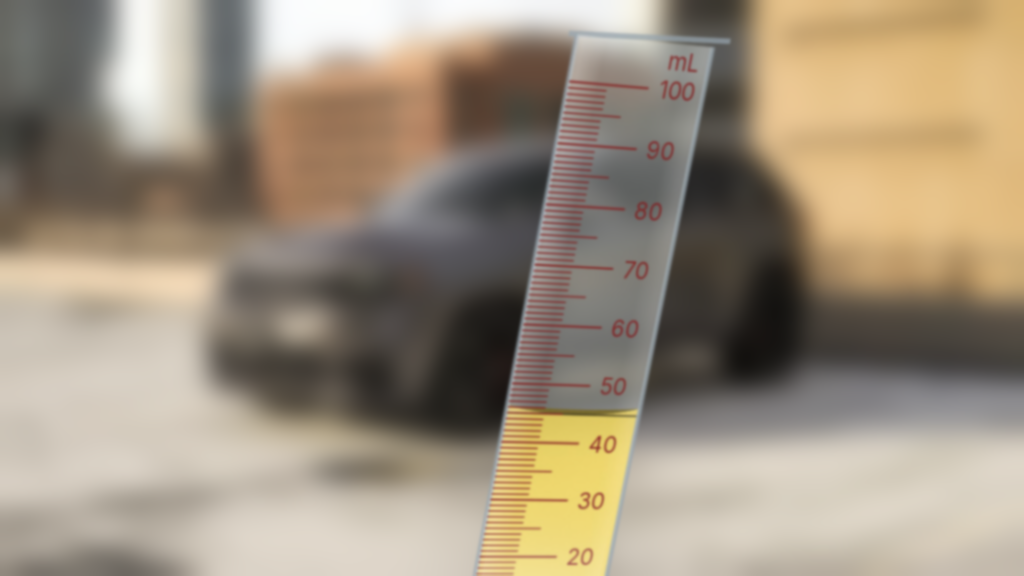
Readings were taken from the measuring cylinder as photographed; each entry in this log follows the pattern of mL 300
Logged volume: mL 45
